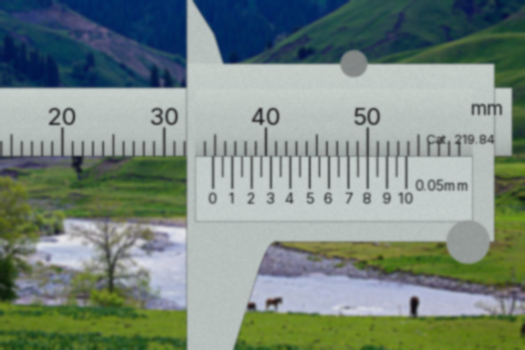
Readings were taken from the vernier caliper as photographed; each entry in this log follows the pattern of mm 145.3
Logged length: mm 34.8
